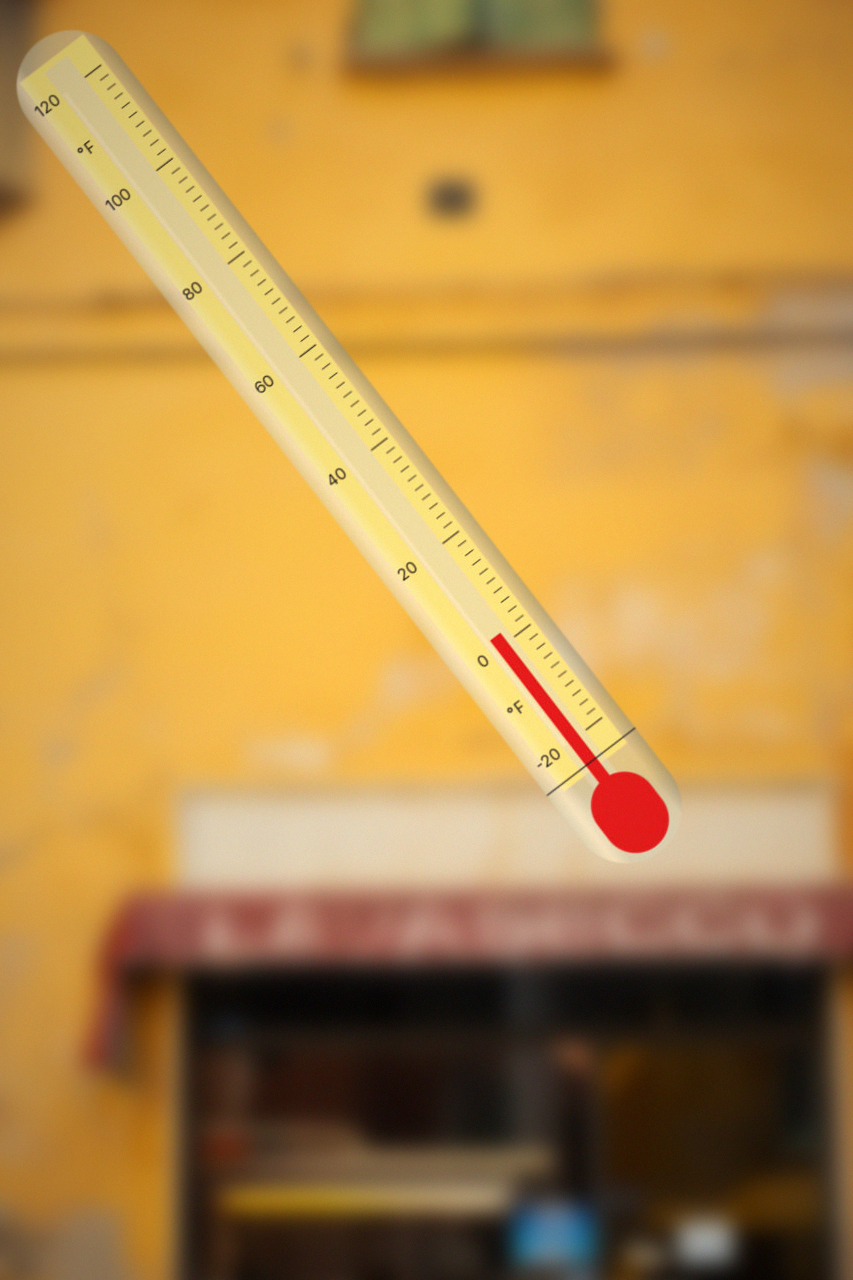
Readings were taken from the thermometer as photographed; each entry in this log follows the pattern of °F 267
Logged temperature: °F 2
